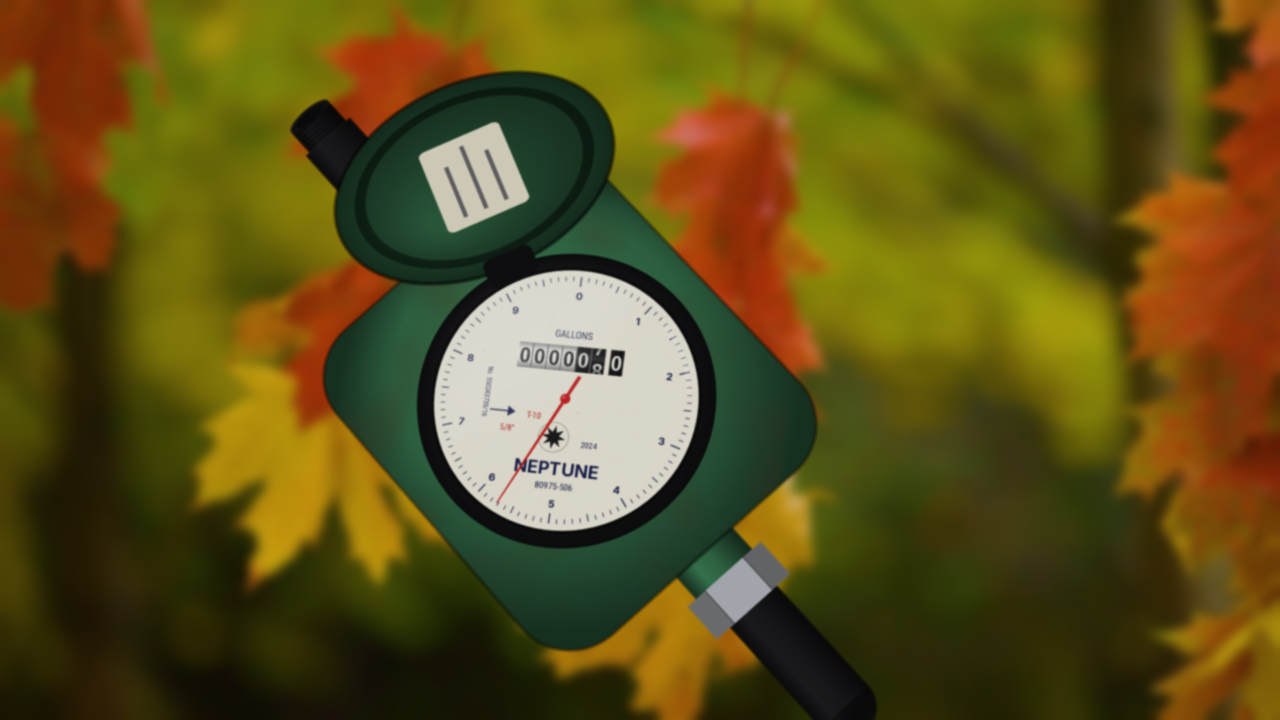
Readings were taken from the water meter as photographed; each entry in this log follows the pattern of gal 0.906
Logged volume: gal 75.7
